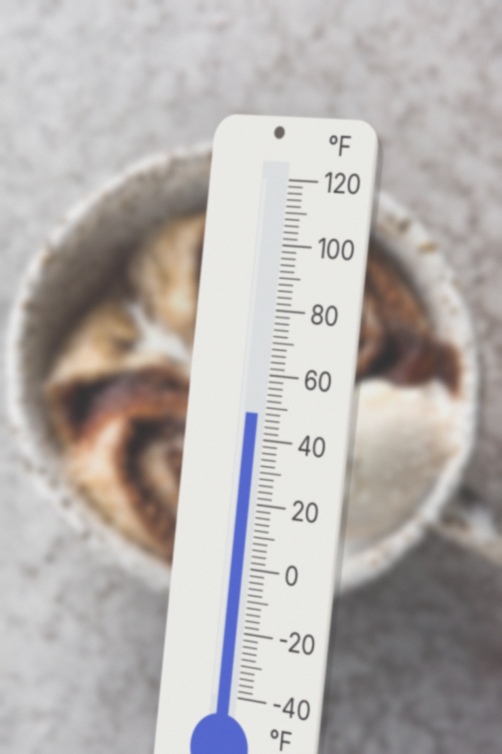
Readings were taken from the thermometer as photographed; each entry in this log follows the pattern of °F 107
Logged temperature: °F 48
